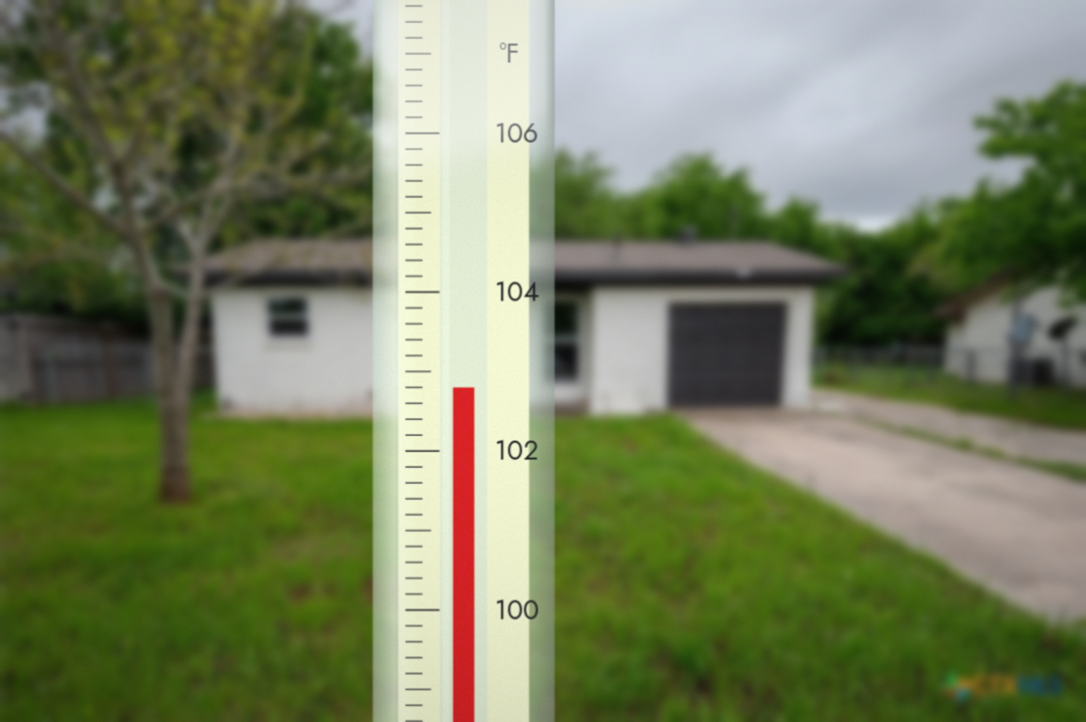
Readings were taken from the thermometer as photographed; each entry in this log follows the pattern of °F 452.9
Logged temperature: °F 102.8
